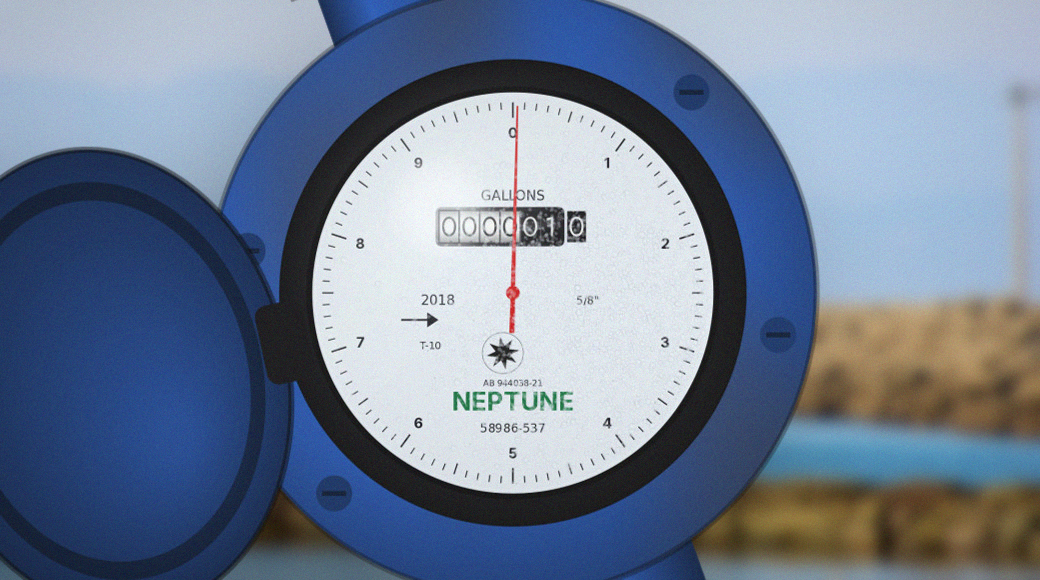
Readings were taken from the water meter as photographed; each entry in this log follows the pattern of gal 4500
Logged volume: gal 10.0
